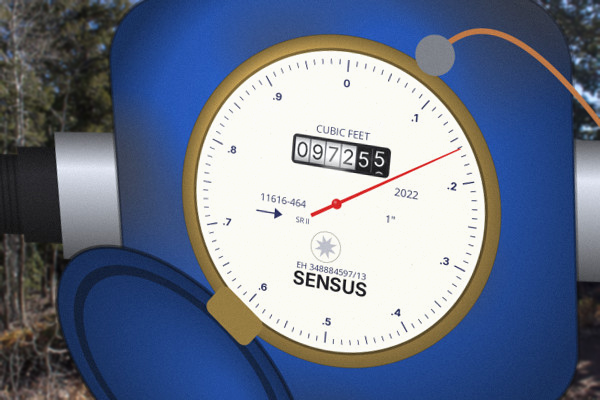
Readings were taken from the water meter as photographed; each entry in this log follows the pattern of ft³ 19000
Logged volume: ft³ 97255.16
